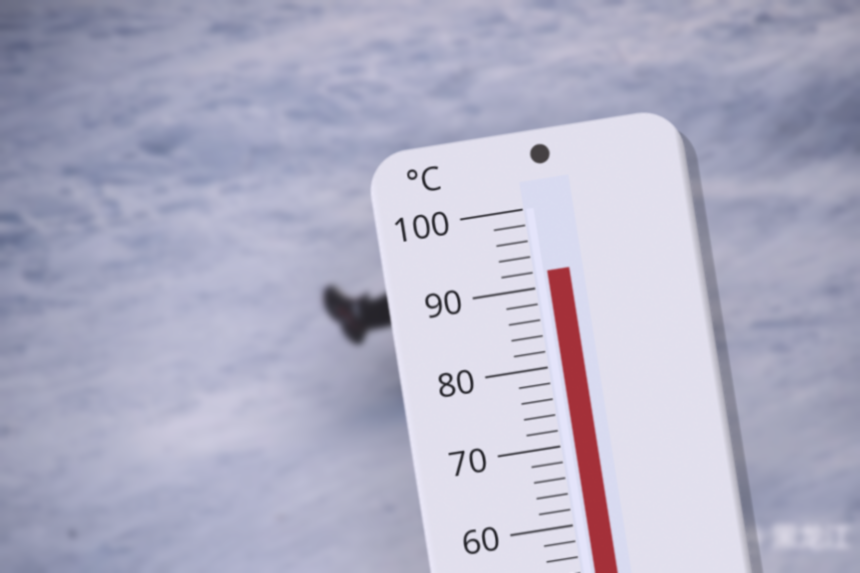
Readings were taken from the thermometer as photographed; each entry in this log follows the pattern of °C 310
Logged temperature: °C 92
